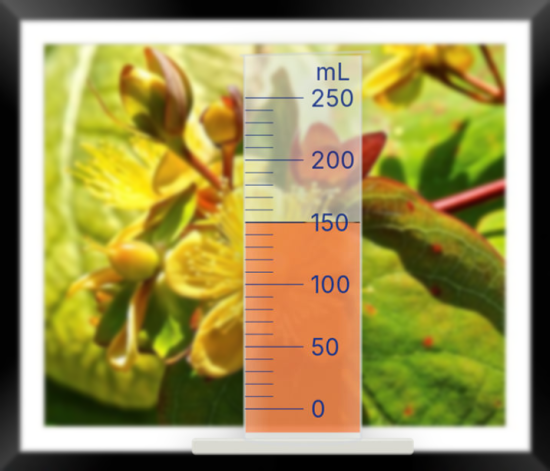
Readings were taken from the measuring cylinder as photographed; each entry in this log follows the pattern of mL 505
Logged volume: mL 150
